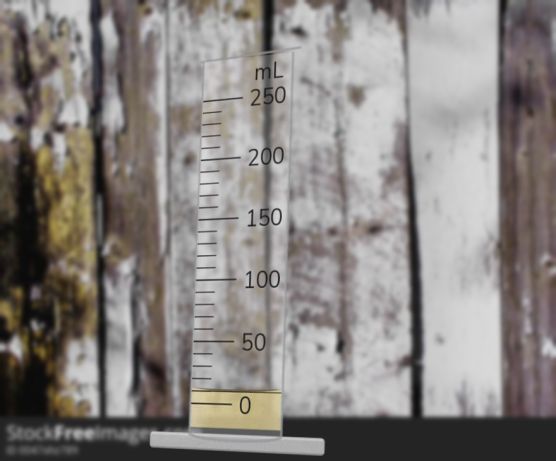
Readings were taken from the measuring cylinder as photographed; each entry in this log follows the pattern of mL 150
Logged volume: mL 10
